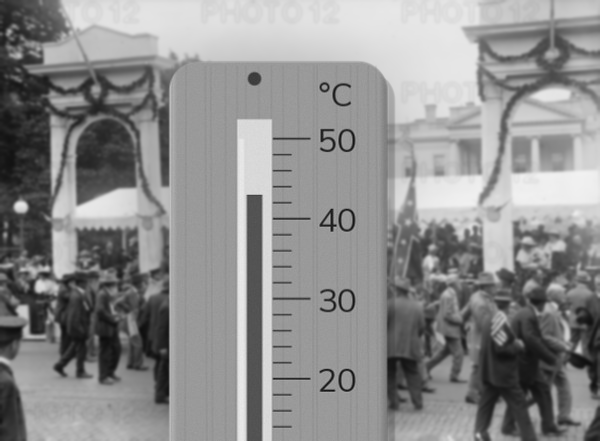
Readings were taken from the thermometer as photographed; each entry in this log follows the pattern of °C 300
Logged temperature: °C 43
